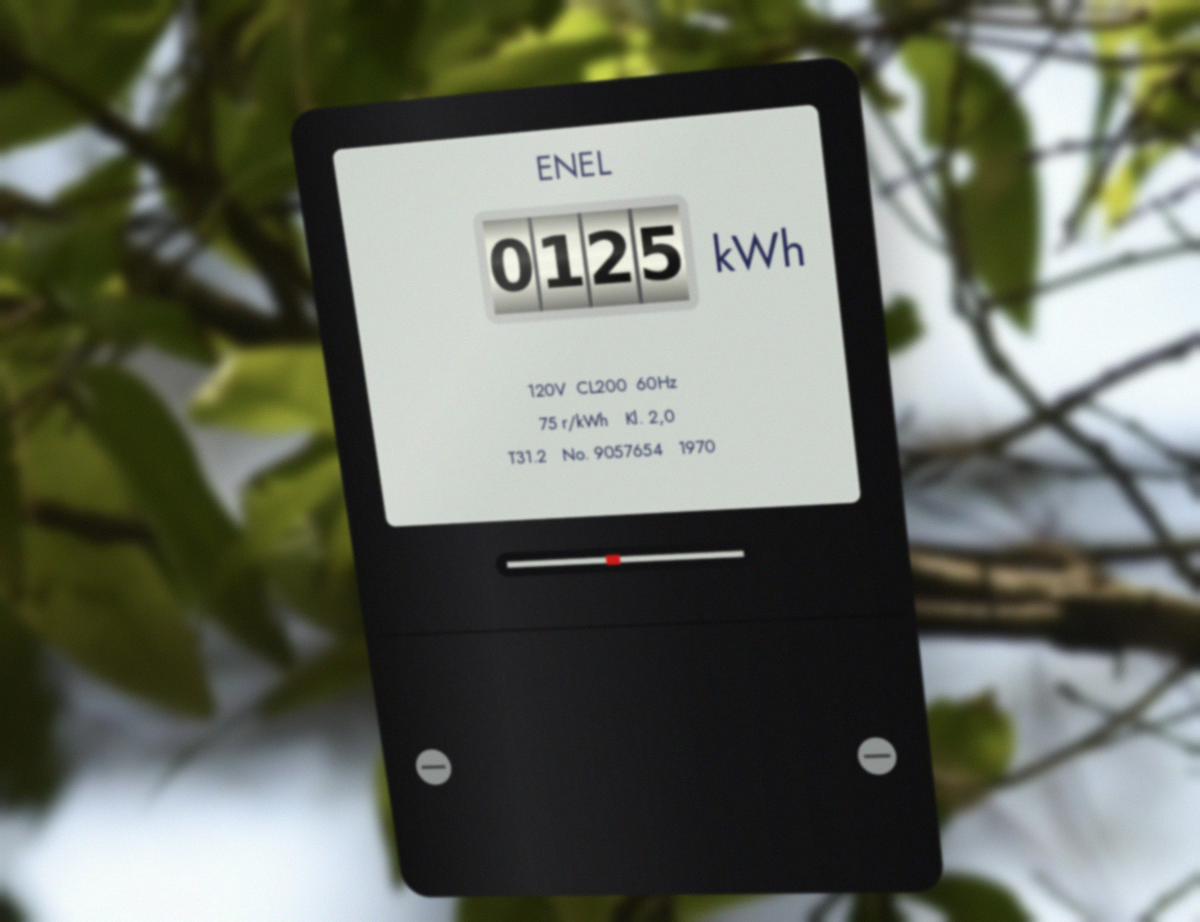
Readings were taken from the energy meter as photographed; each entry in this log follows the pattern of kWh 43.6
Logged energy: kWh 125
